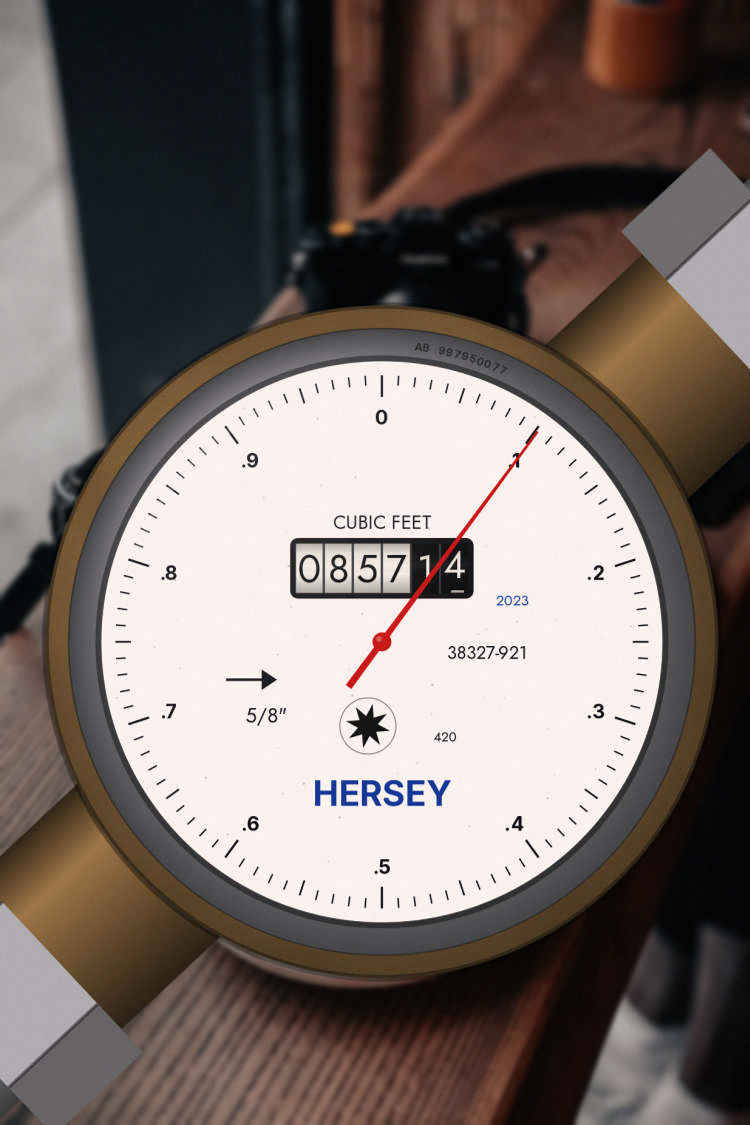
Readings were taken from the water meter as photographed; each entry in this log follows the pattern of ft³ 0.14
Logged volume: ft³ 85714.10
